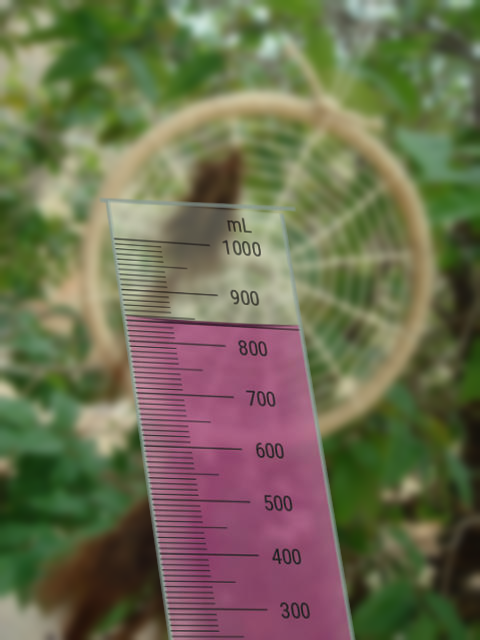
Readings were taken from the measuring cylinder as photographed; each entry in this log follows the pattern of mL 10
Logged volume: mL 840
